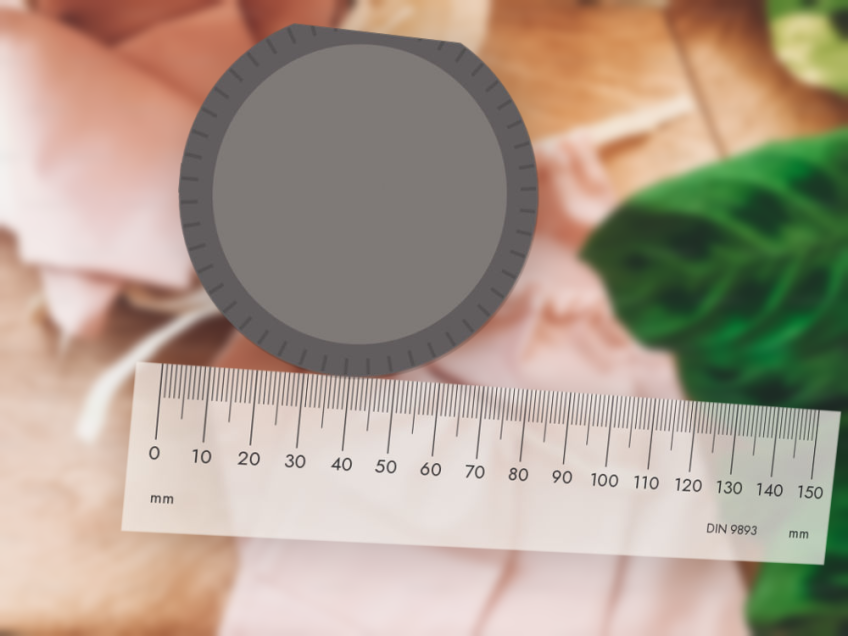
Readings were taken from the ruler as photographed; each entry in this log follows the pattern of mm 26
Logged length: mm 78
